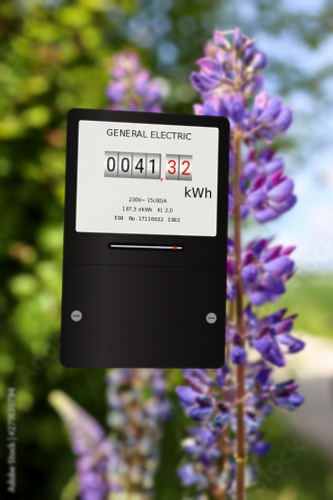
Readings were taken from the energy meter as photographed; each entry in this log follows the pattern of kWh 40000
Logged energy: kWh 41.32
